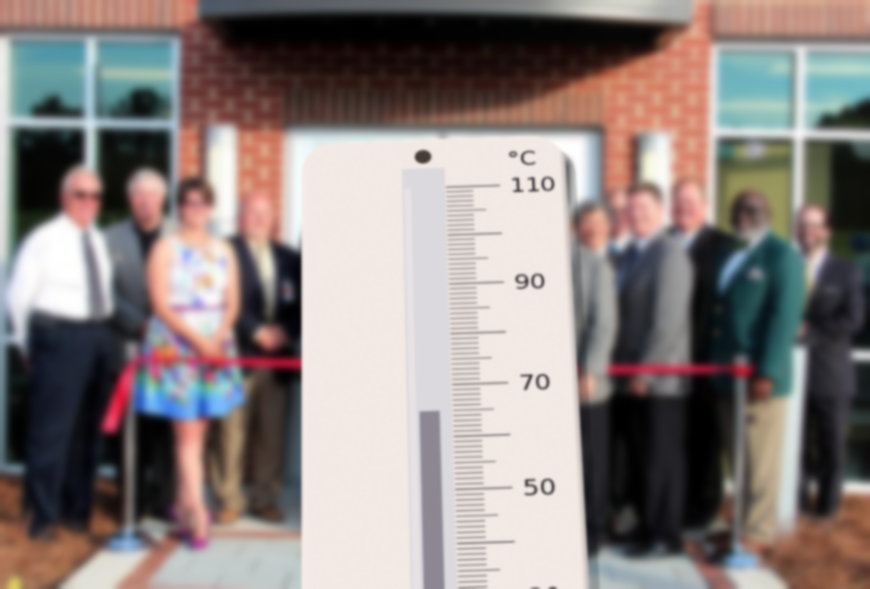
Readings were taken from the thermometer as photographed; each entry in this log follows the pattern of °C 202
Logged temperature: °C 65
